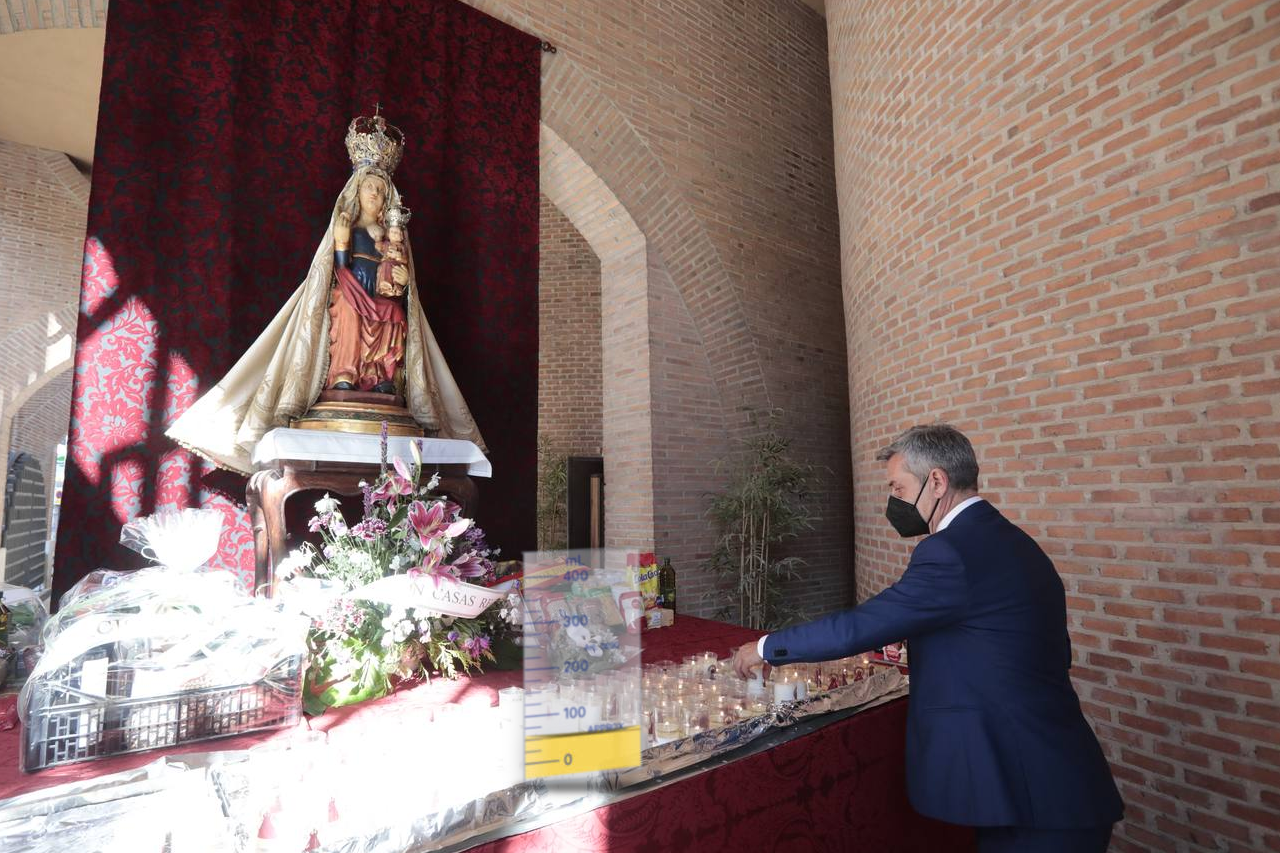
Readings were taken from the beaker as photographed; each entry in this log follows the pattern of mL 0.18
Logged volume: mL 50
